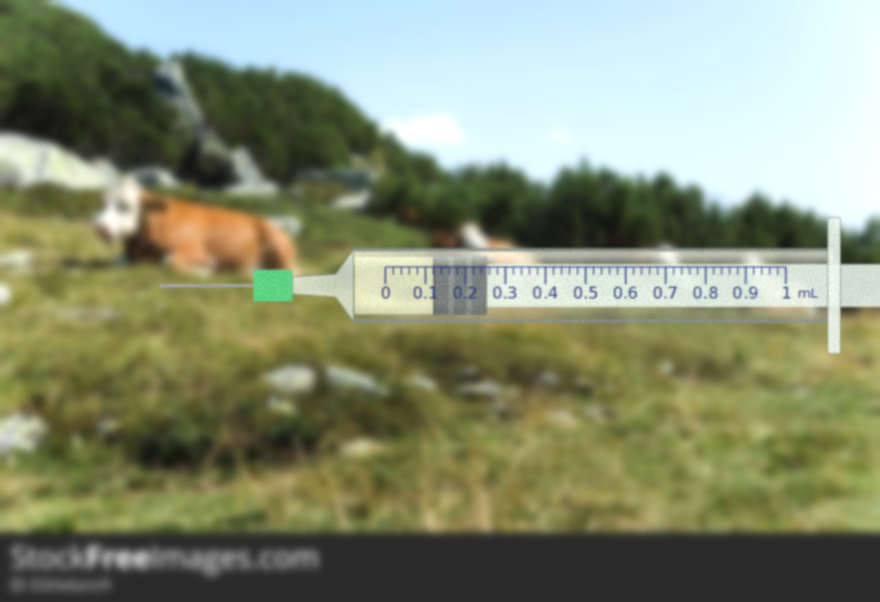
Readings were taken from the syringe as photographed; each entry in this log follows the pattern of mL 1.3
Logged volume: mL 0.12
